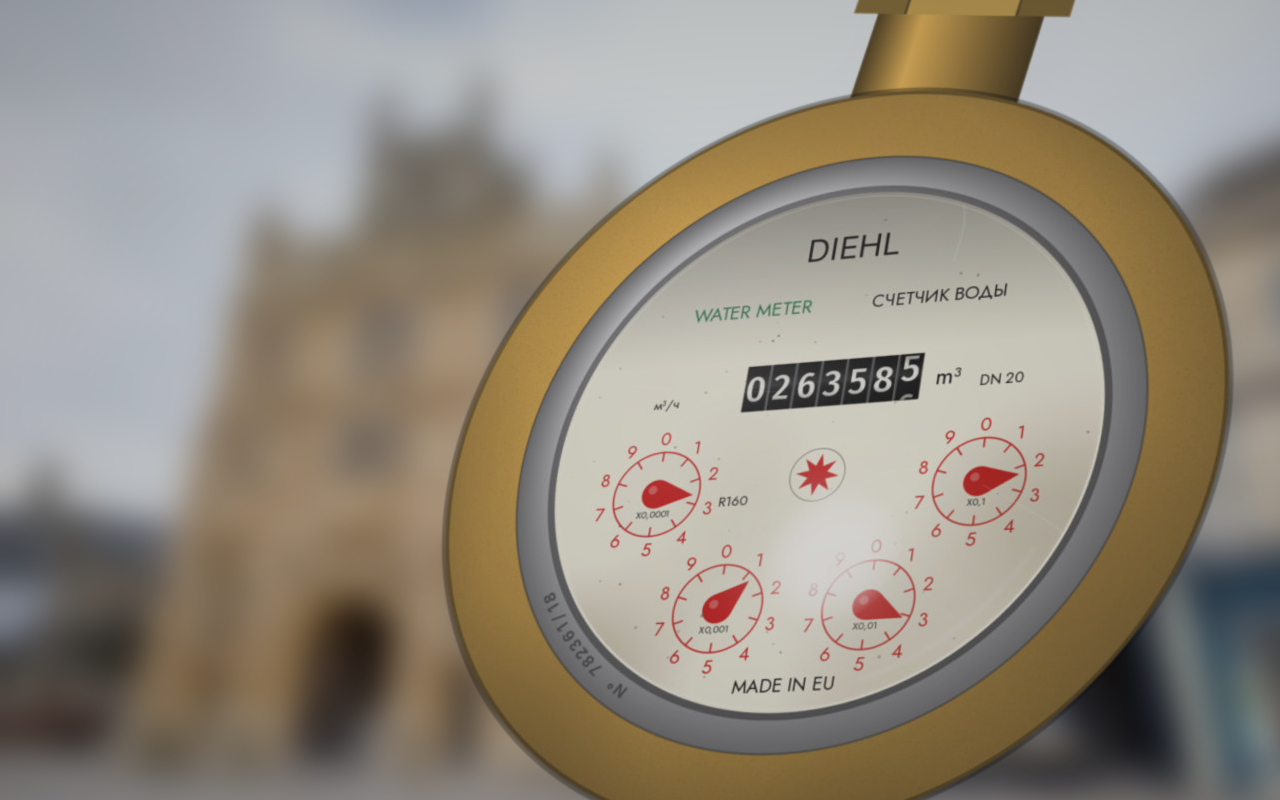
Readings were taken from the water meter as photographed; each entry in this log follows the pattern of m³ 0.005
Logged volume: m³ 263585.2312
